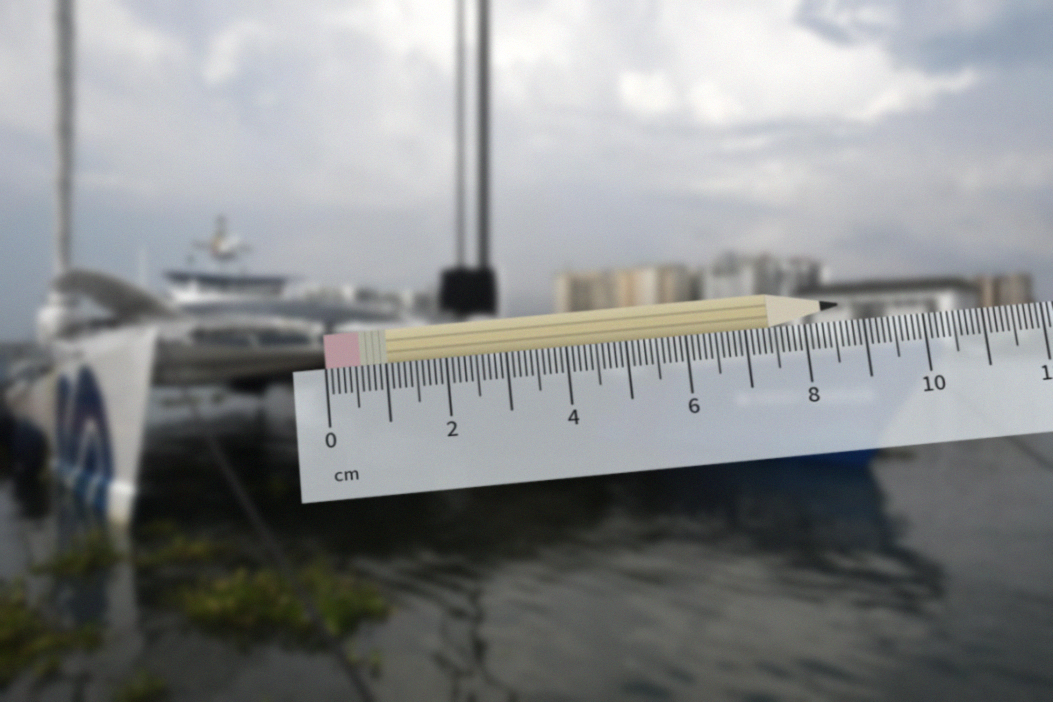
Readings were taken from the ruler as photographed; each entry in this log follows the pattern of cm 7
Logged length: cm 8.6
